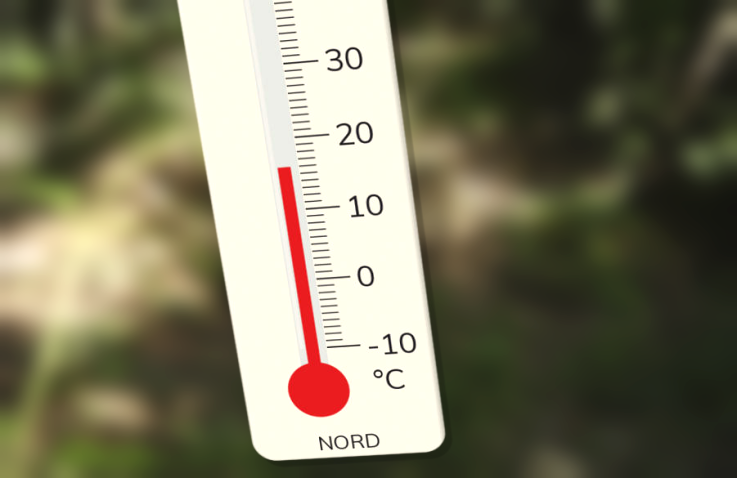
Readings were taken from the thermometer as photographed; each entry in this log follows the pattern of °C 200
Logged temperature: °C 16
